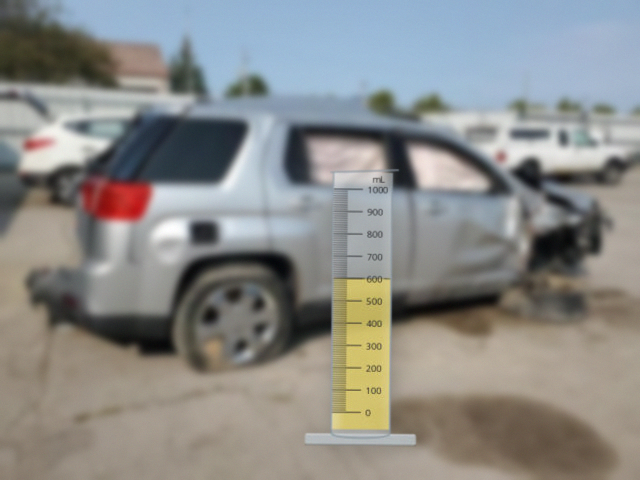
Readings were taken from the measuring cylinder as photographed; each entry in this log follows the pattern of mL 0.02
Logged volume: mL 600
